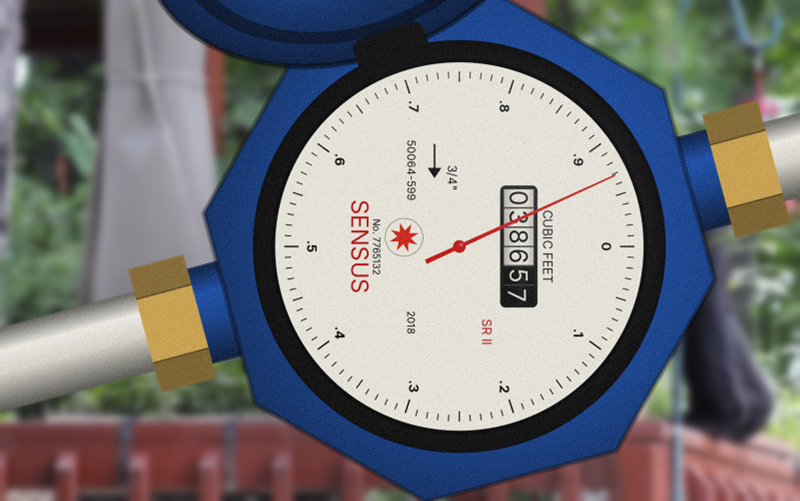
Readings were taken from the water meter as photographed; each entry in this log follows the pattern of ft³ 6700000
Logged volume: ft³ 38656.93
